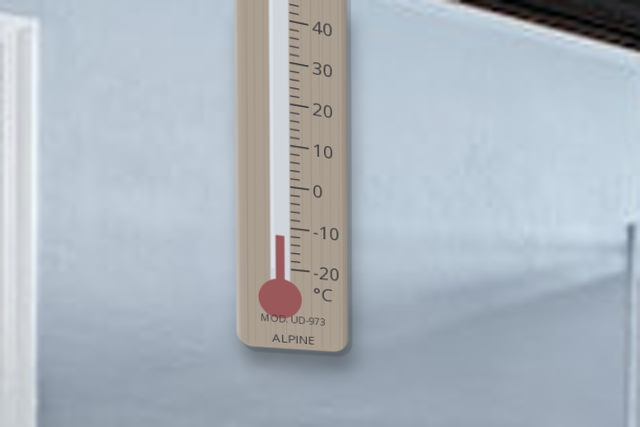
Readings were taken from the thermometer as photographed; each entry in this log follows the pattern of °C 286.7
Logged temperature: °C -12
